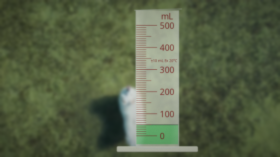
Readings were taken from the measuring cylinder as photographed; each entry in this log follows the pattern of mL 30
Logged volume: mL 50
